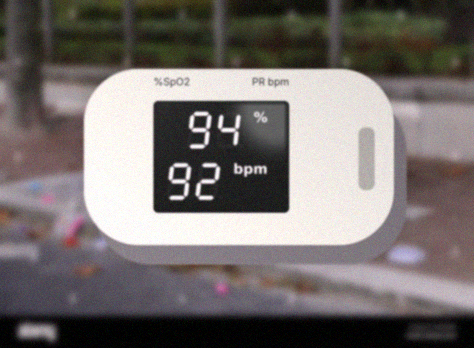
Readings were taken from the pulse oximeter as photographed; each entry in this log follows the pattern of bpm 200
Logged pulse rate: bpm 92
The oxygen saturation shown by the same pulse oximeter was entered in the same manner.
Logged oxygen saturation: % 94
